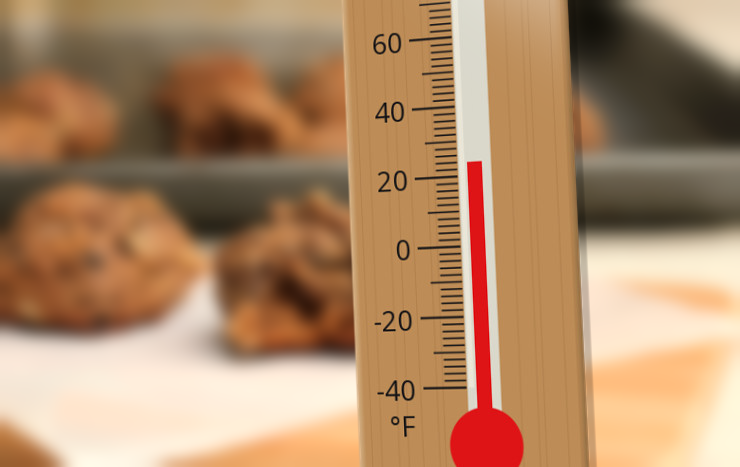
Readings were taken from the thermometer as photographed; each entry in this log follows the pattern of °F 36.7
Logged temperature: °F 24
